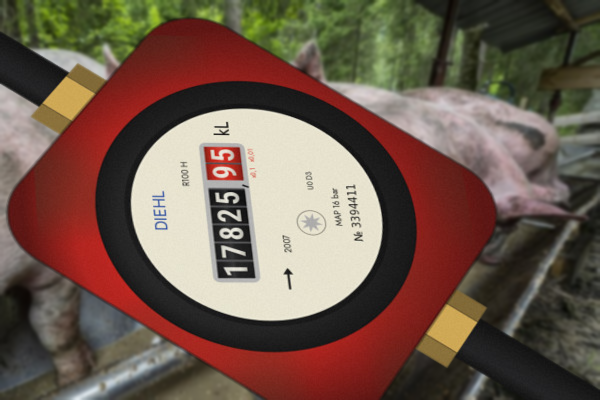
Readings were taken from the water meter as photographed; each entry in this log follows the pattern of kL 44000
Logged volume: kL 17825.95
